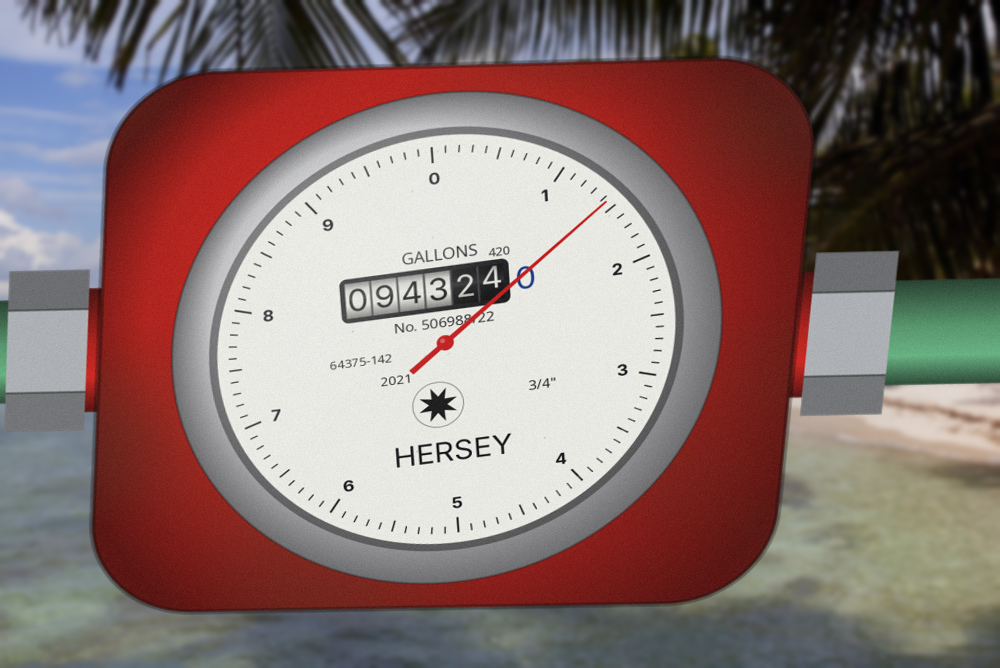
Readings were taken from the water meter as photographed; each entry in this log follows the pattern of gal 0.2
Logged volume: gal 943241.4
